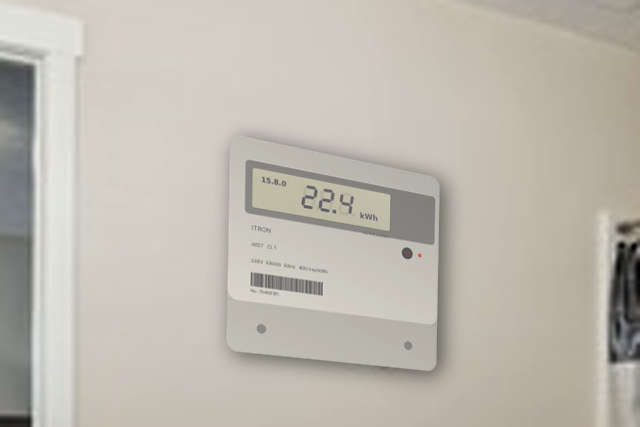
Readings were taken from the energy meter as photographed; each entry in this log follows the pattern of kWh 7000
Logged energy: kWh 22.4
